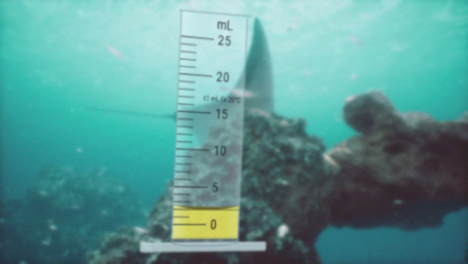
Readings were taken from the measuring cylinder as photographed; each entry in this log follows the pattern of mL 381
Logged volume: mL 2
